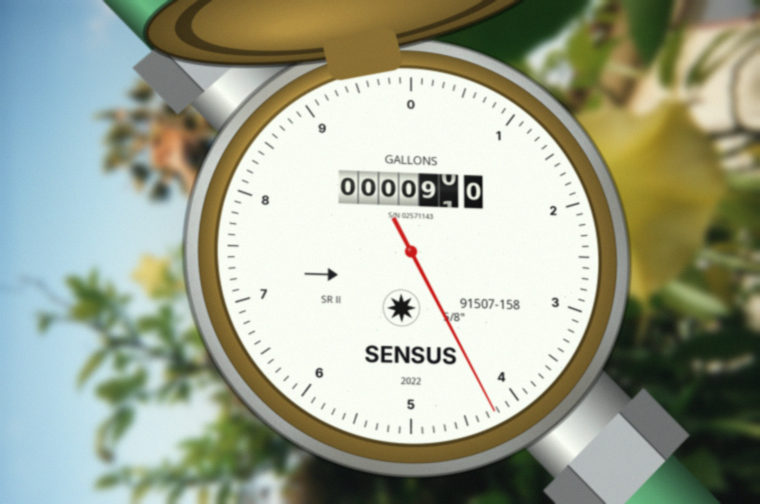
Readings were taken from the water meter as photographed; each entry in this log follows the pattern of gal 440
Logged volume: gal 904.2
